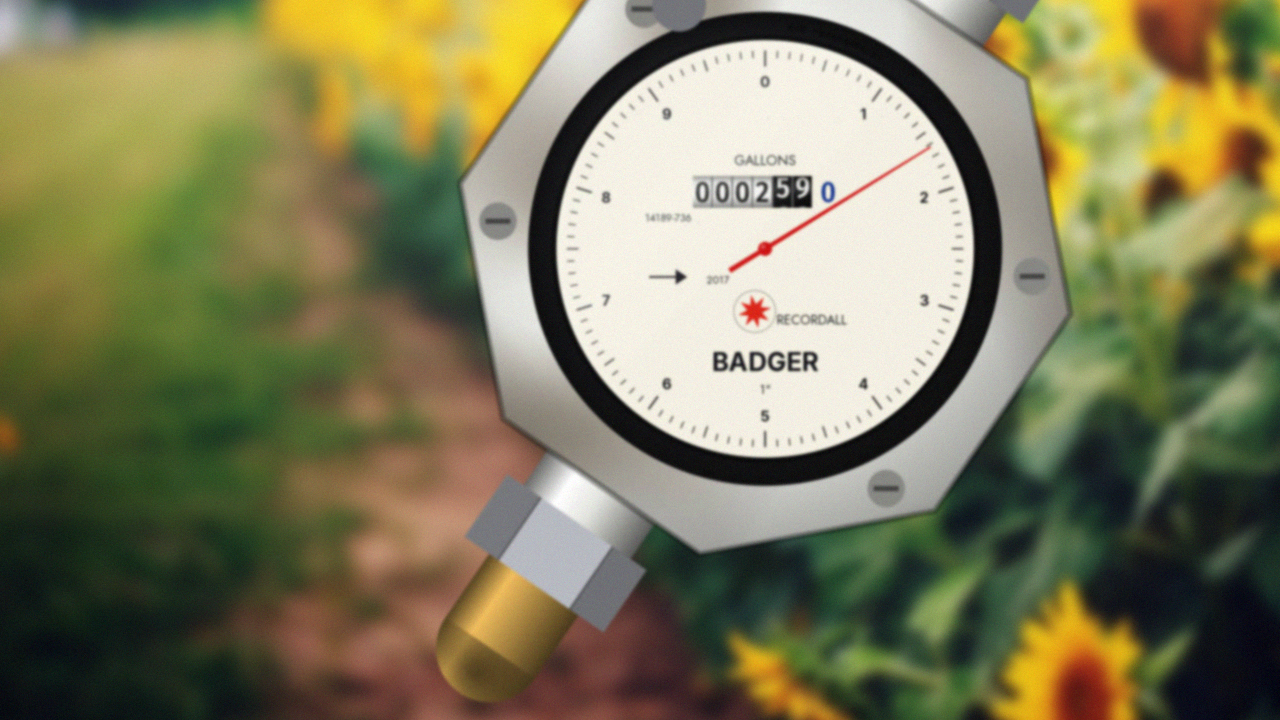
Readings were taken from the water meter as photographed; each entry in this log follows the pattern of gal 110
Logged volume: gal 2591.6
